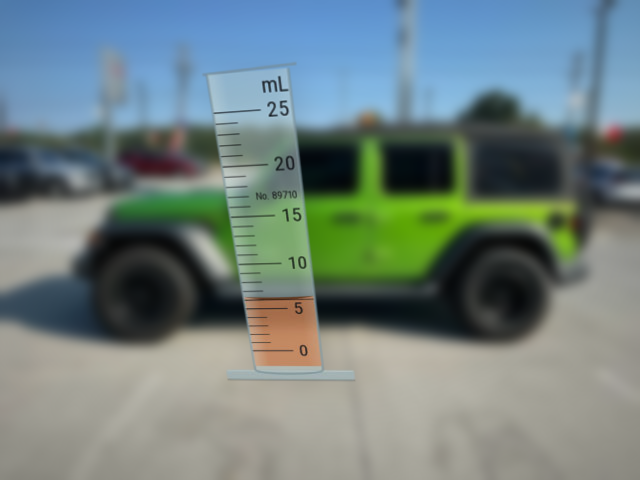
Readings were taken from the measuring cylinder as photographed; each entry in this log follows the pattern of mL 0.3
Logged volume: mL 6
